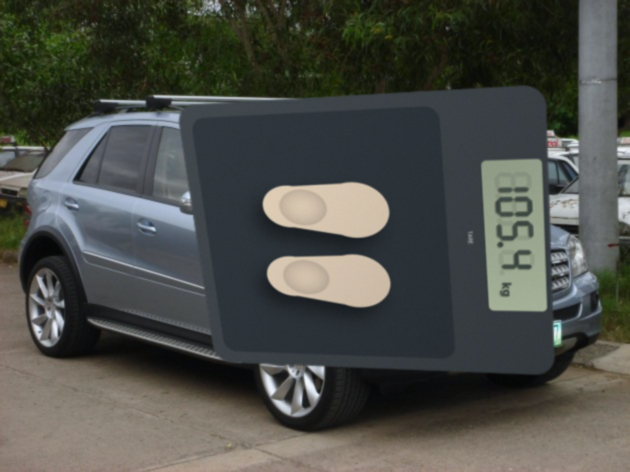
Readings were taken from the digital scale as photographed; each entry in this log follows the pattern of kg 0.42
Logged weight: kg 105.4
